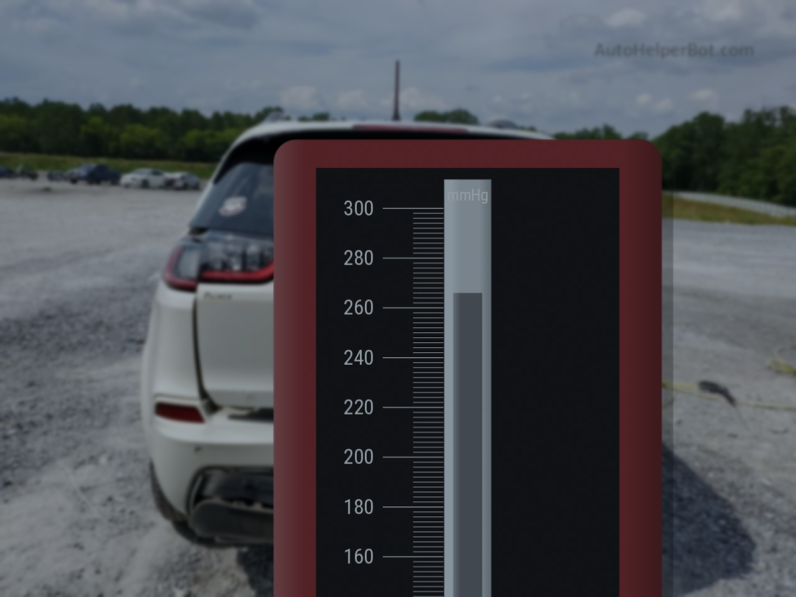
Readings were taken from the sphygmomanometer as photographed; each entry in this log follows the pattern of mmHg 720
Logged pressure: mmHg 266
